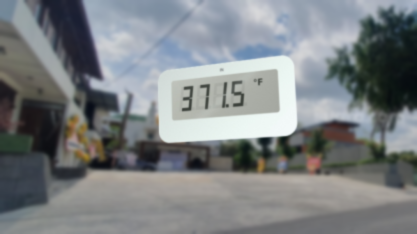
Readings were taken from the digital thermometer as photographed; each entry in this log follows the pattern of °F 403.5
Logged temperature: °F 371.5
